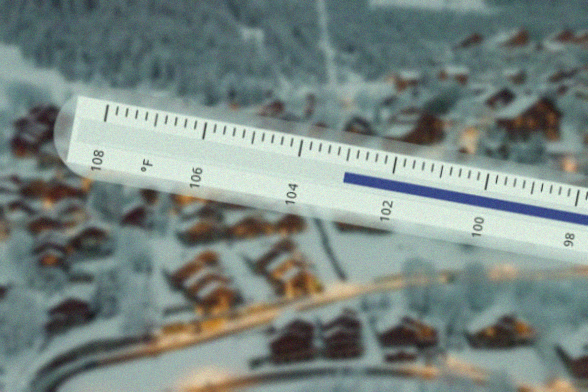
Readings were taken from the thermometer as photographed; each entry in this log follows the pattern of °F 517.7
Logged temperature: °F 103
